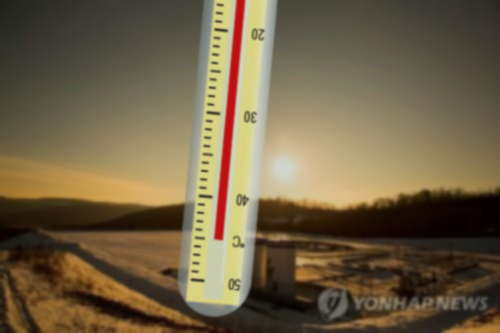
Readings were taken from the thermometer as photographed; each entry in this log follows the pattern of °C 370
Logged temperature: °C 45
